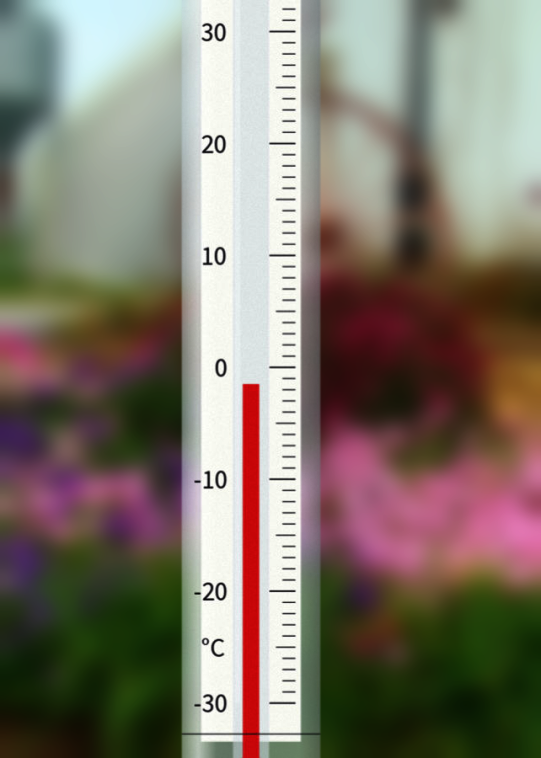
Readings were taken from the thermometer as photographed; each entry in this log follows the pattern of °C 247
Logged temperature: °C -1.5
